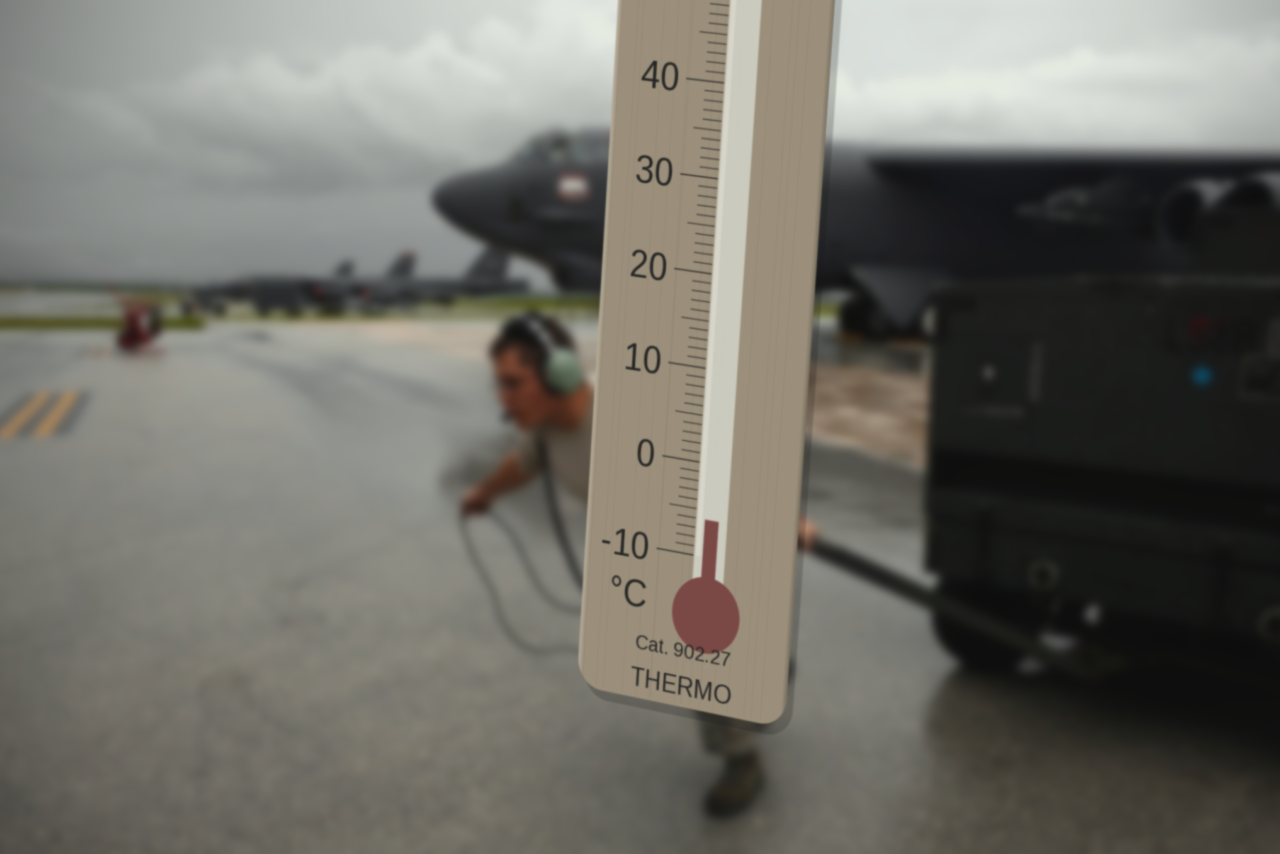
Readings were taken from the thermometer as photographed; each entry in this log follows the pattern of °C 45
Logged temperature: °C -6
